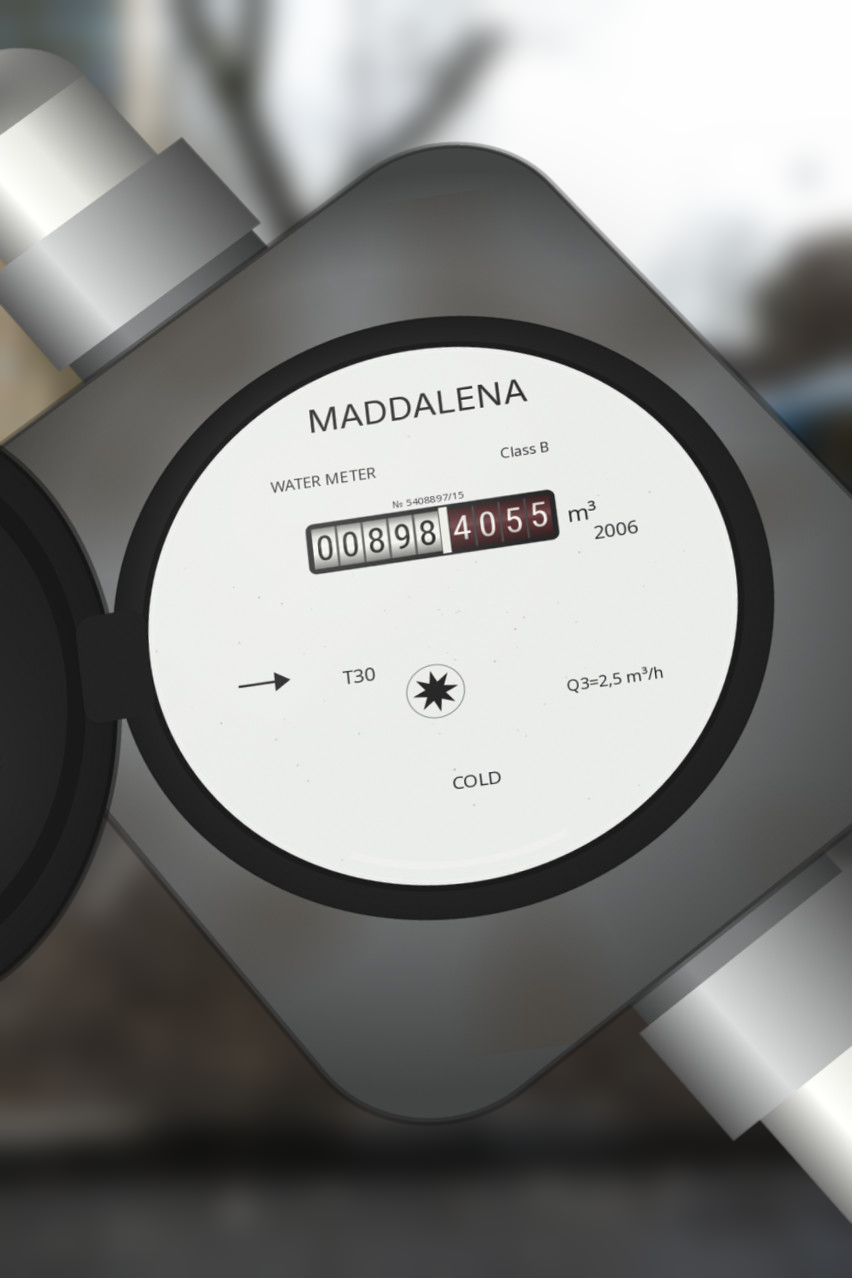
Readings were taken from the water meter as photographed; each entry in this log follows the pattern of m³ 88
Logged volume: m³ 898.4055
